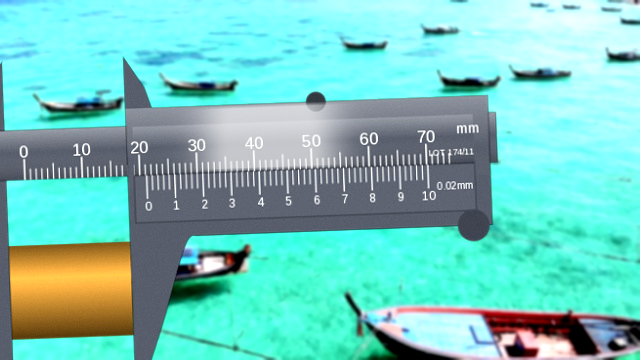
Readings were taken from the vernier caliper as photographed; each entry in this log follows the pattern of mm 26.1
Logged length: mm 21.2
